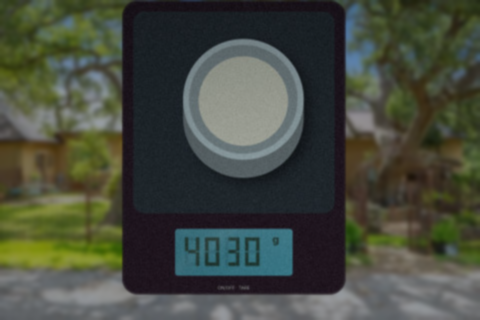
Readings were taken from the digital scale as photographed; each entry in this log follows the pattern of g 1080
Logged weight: g 4030
